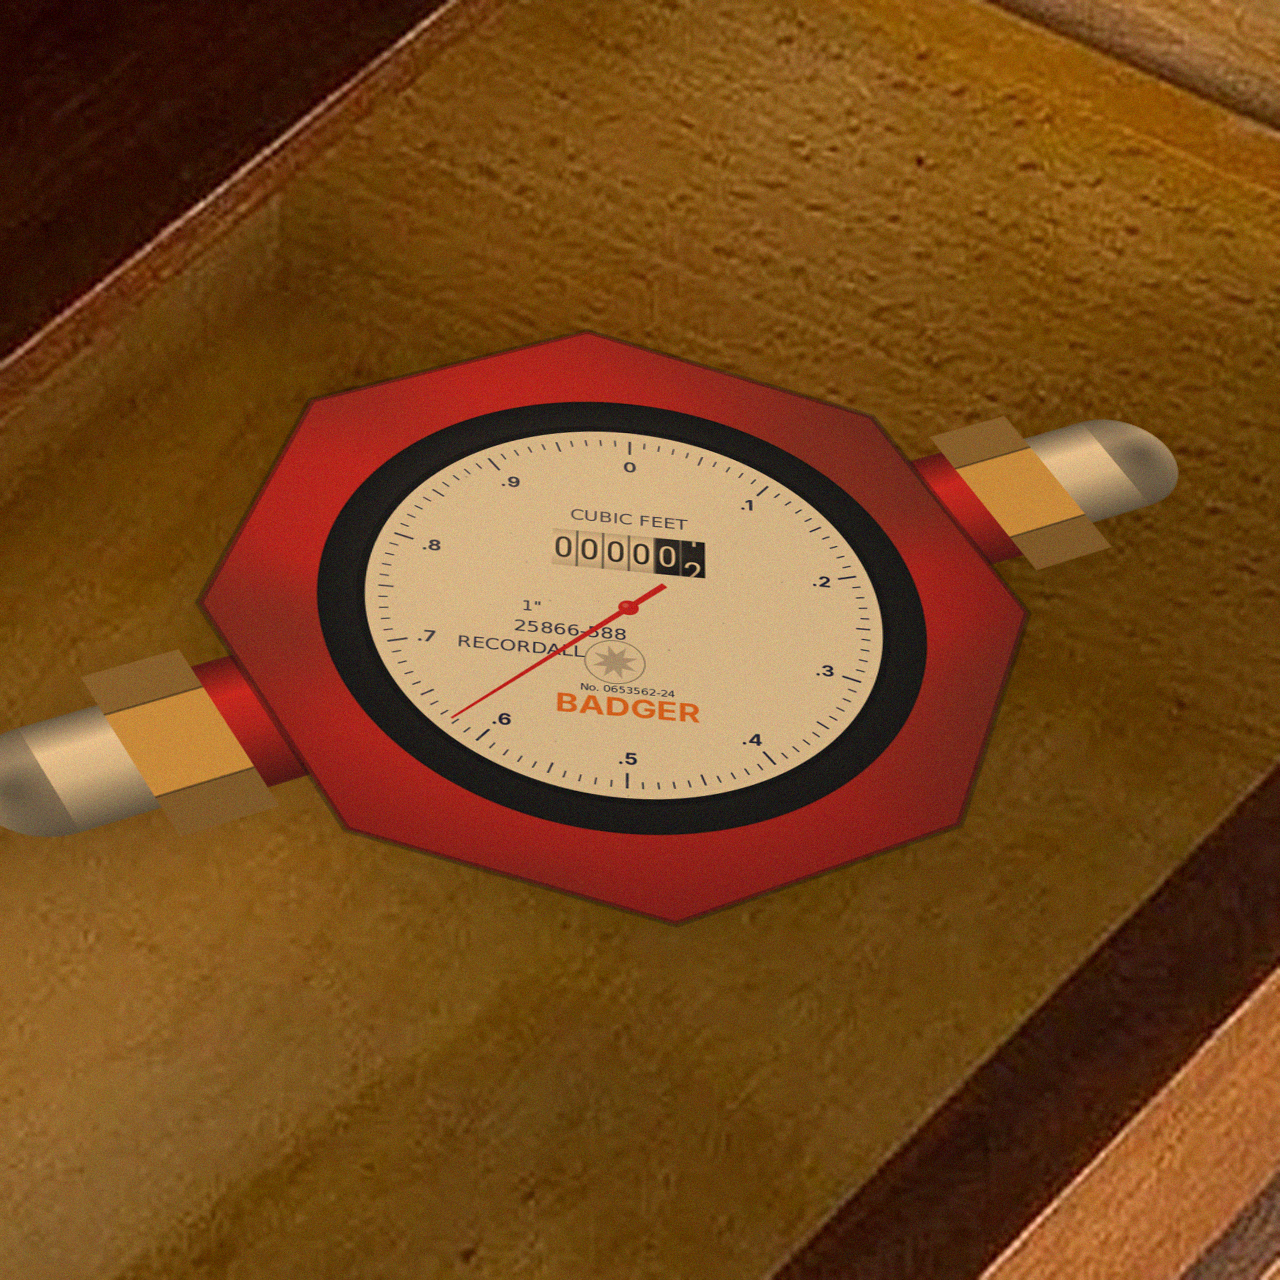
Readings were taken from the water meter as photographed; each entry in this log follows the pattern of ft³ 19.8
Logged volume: ft³ 1.62
